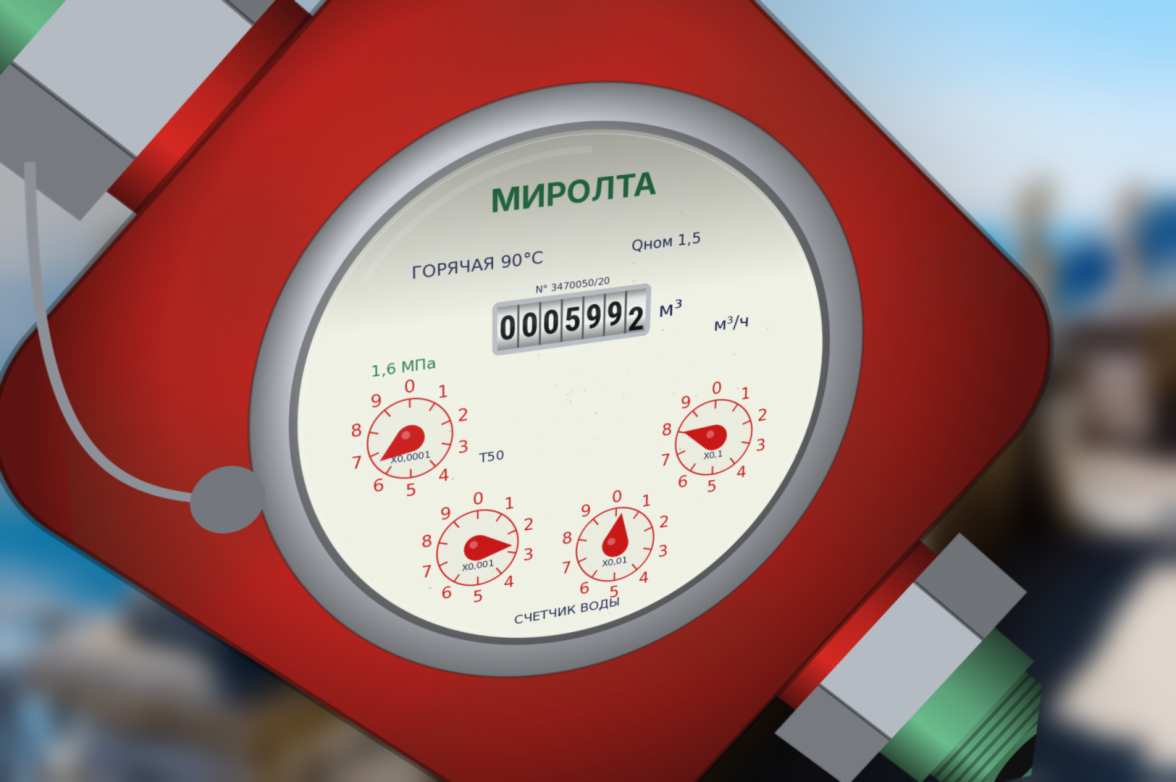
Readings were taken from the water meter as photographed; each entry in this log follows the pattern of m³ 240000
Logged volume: m³ 5991.8026
